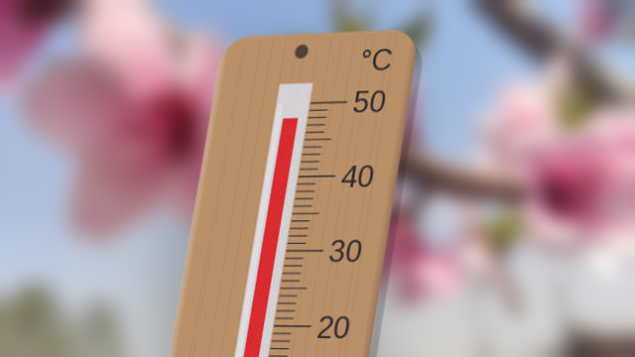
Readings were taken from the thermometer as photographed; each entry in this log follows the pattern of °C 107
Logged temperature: °C 48
